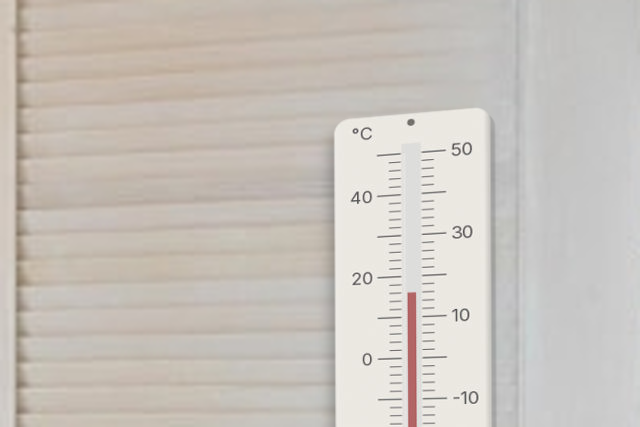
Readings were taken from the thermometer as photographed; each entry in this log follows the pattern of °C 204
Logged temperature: °C 16
